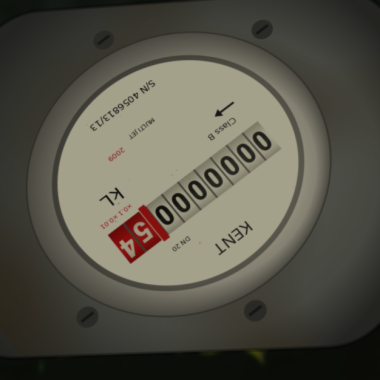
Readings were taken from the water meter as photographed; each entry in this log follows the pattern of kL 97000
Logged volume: kL 0.54
